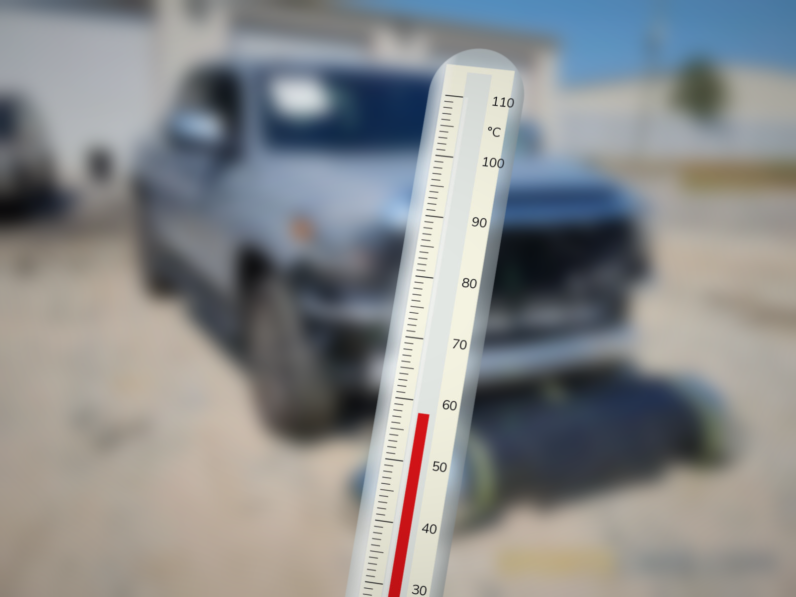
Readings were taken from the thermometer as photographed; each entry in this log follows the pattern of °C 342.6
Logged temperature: °C 58
